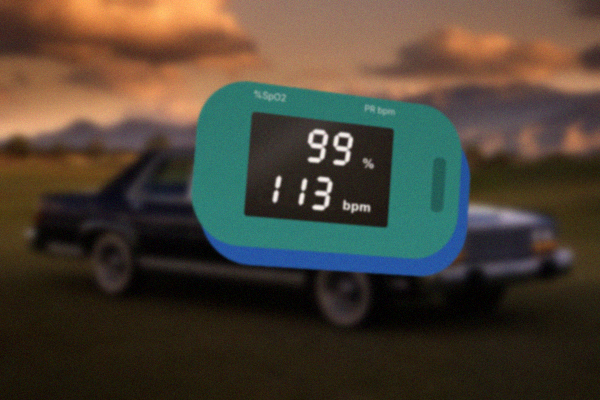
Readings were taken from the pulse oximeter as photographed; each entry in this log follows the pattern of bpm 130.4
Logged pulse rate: bpm 113
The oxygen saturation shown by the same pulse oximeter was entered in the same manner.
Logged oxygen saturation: % 99
